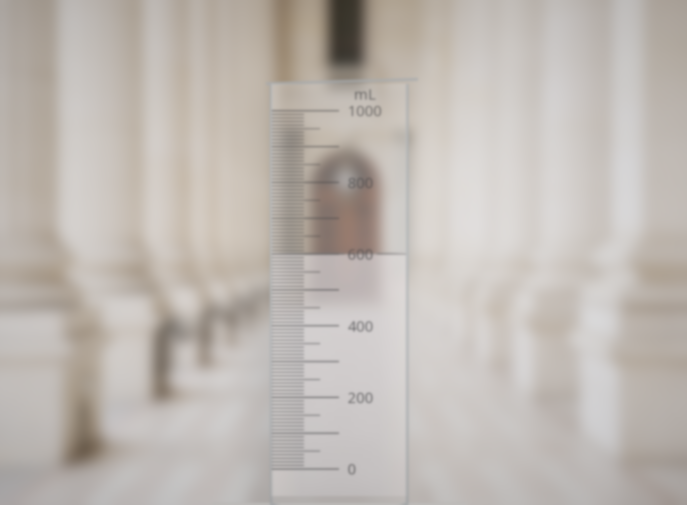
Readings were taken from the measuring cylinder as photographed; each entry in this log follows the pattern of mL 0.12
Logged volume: mL 600
